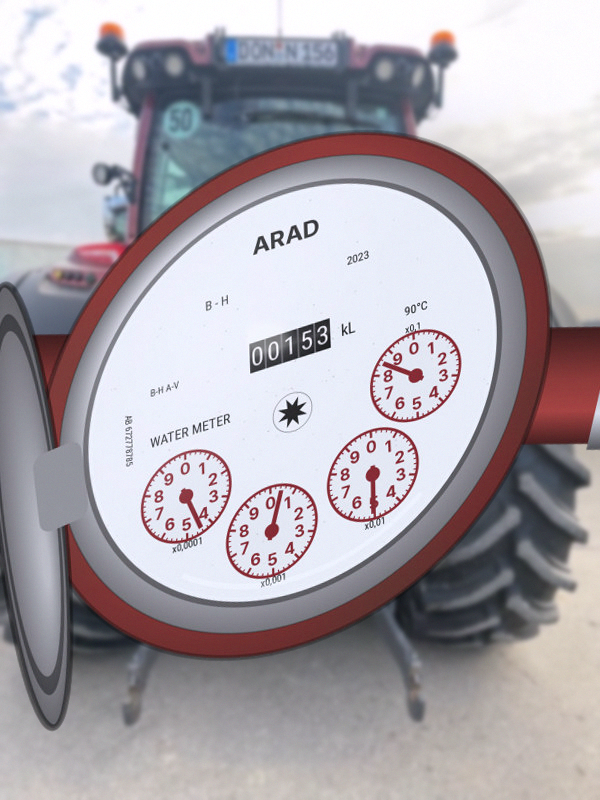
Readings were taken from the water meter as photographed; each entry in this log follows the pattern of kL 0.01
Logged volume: kL 153.8504
